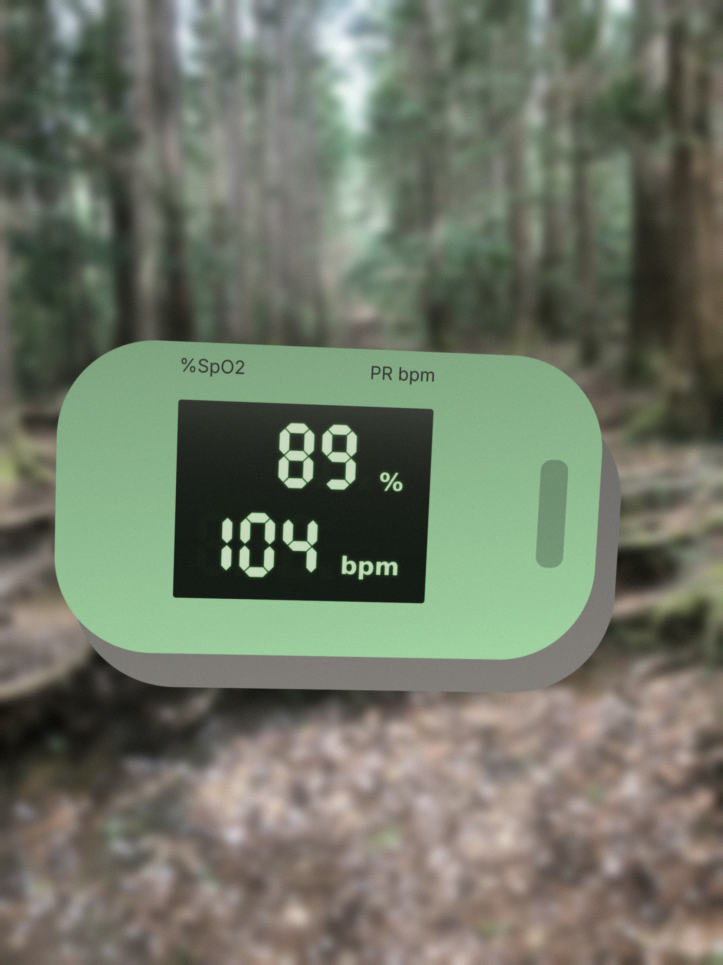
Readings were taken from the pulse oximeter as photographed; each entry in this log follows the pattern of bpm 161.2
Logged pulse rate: bpm 104
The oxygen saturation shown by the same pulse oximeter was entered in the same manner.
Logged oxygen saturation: % 89
